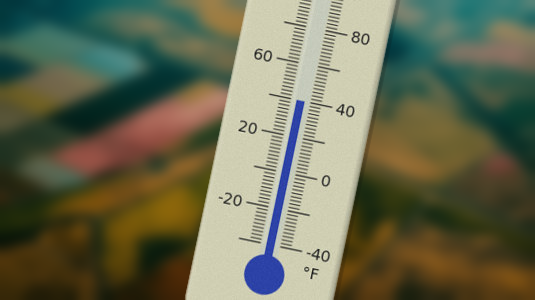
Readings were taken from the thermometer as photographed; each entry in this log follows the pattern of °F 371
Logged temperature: °F 40
